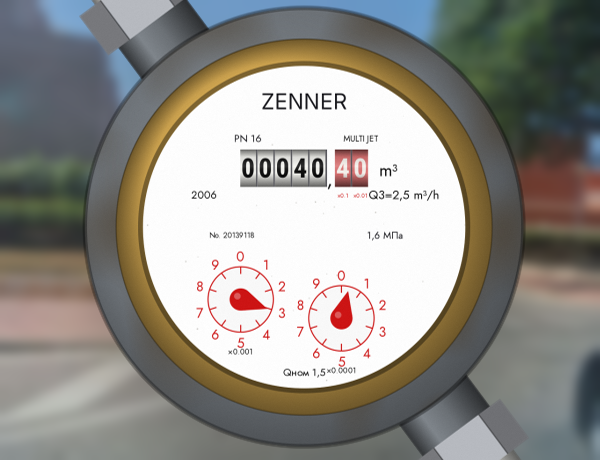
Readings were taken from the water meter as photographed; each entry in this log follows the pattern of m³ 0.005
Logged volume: m³ 40.4030
